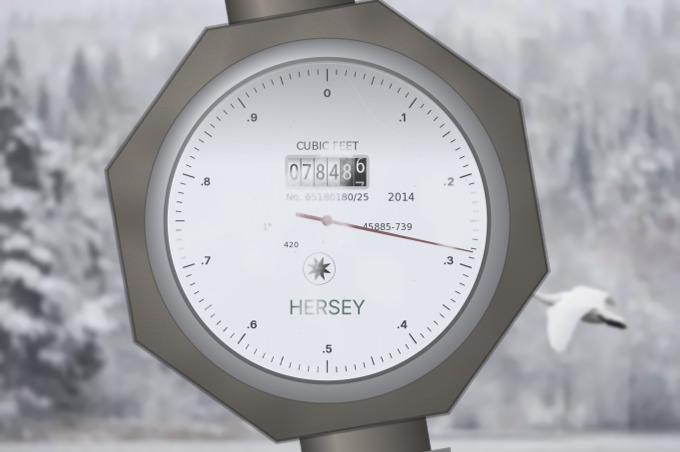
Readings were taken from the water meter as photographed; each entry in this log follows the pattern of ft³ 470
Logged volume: ft³ 78486.28
